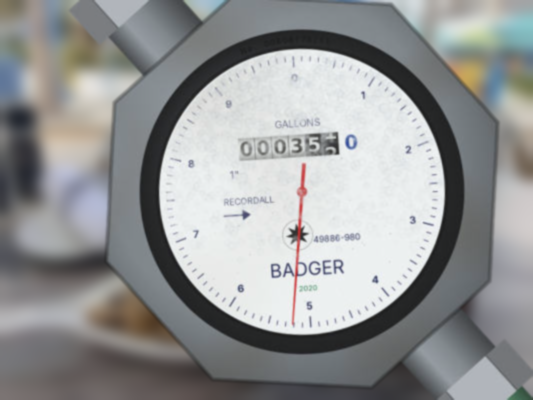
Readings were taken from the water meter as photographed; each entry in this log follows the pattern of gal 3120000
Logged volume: gal 3515.2
